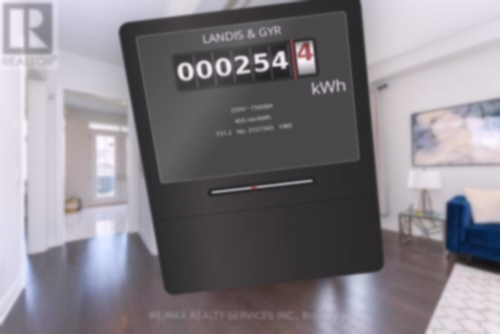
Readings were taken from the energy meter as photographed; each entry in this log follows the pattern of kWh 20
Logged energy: kWh 254.4
